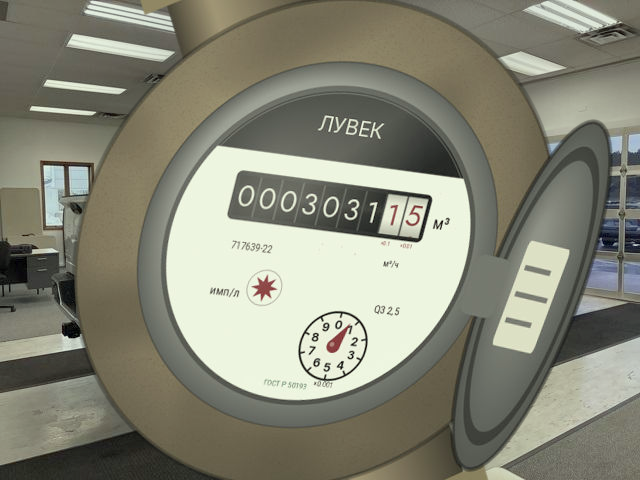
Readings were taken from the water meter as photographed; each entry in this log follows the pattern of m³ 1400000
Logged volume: m³ 3031.150
